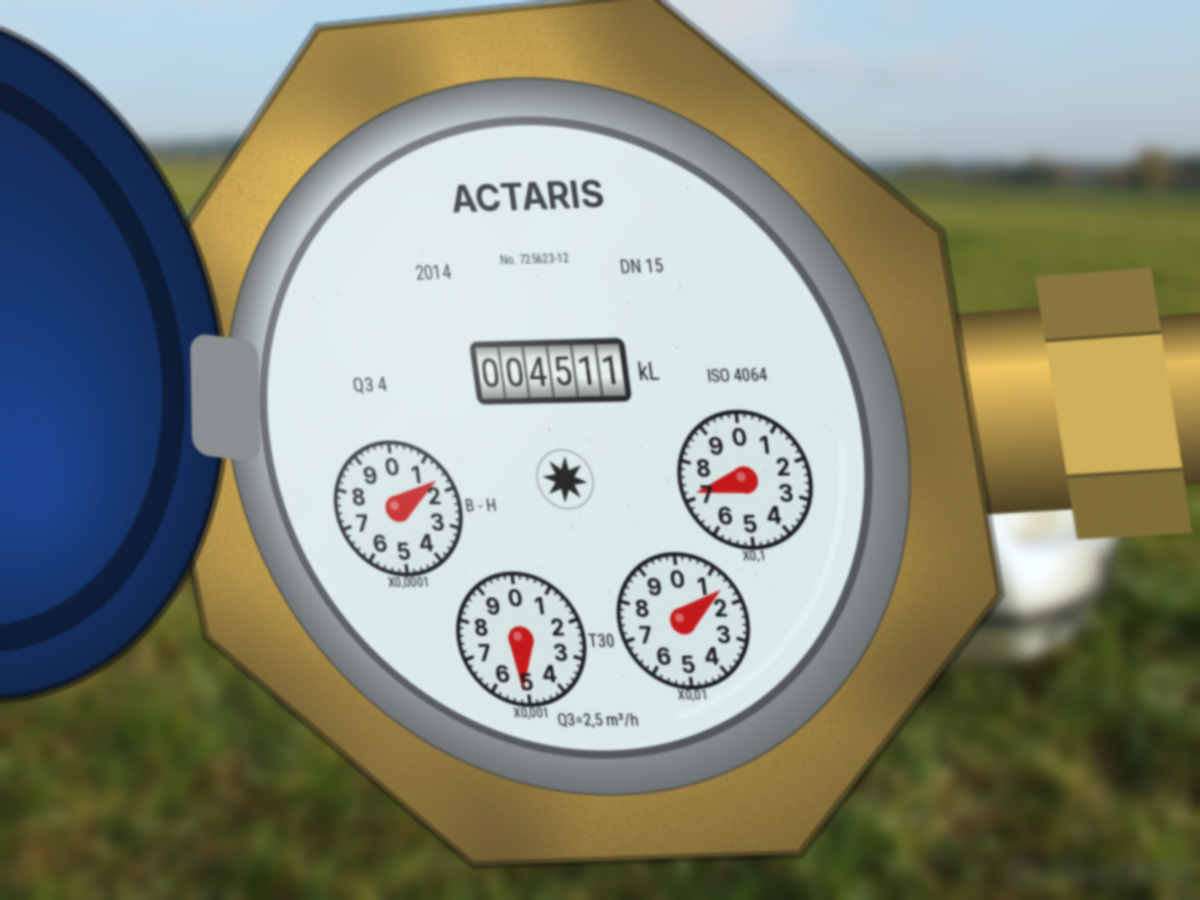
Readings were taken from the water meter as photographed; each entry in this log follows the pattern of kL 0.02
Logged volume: kL 4511.7151
